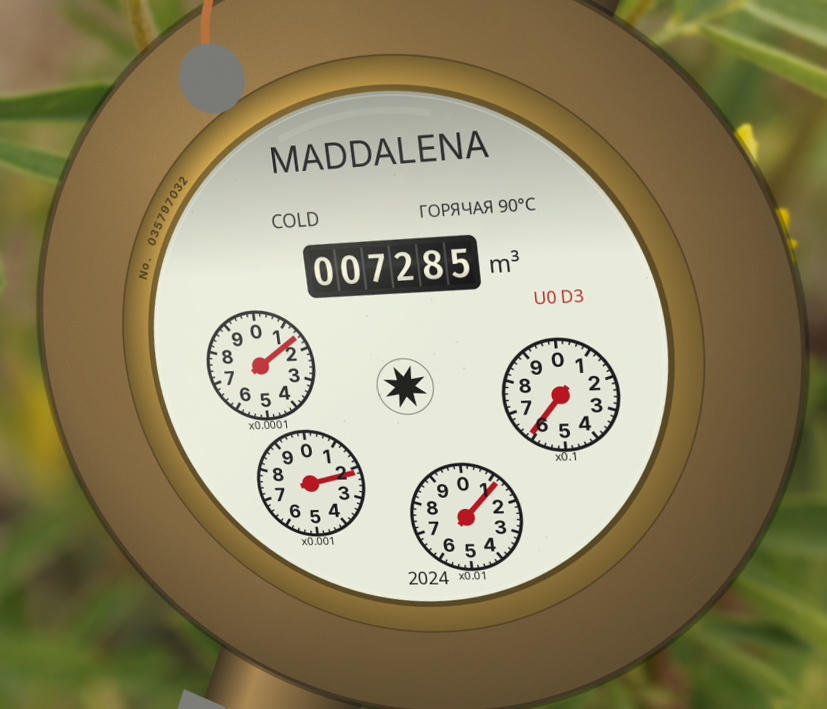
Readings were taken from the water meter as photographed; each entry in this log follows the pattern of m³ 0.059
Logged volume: m³ 7285.6121
